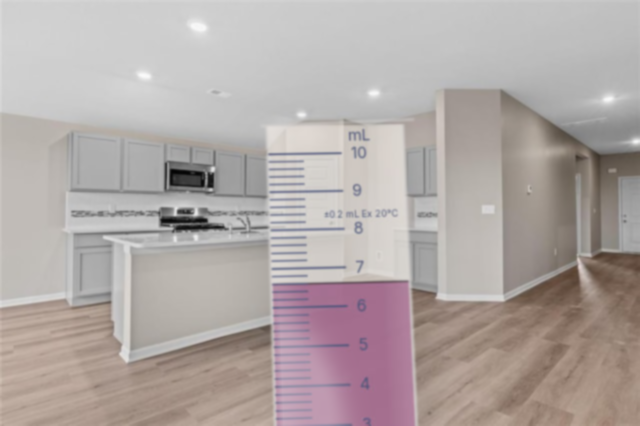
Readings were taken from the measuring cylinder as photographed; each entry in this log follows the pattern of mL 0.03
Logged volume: mL 6.6
